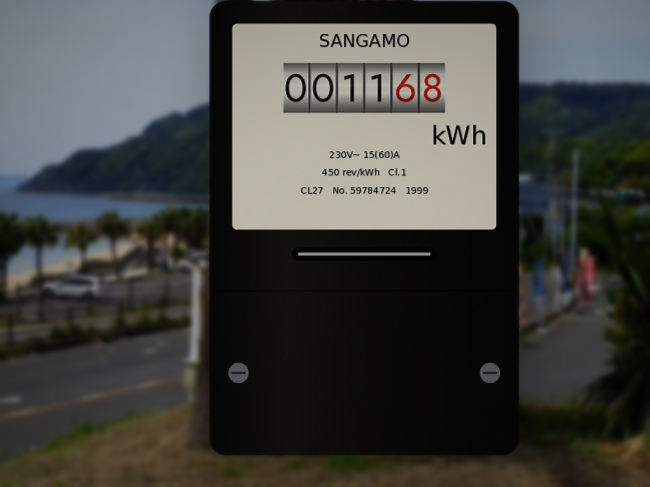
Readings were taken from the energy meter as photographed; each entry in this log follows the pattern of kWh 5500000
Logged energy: kWh 11.68
